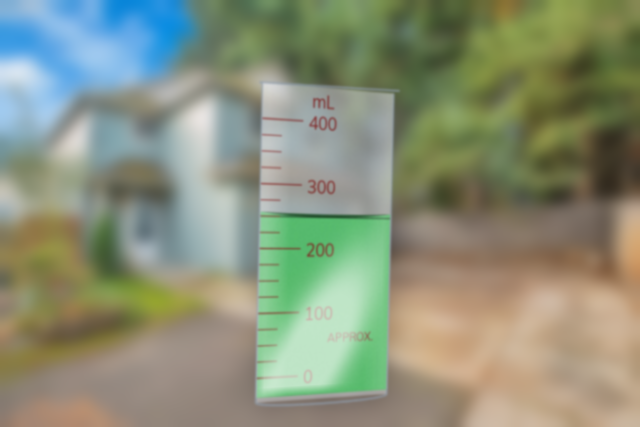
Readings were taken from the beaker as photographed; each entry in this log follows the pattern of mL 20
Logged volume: mL 250
